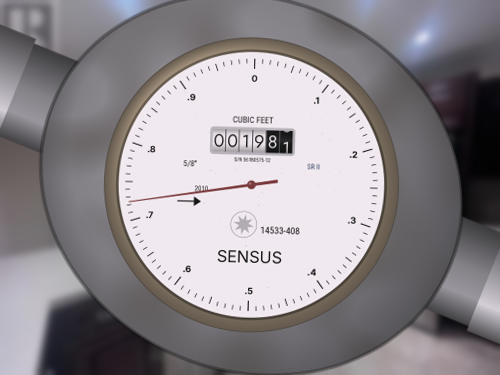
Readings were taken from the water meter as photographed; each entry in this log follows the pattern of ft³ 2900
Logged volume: ft³ 1980.72
